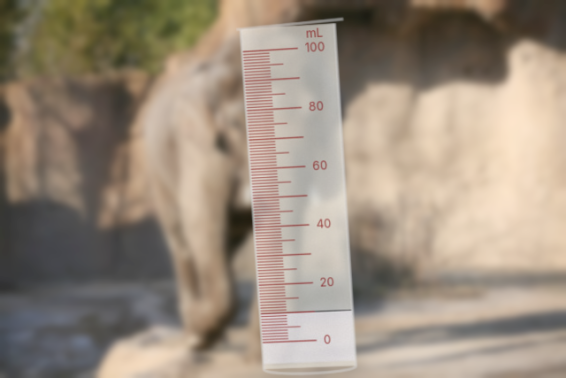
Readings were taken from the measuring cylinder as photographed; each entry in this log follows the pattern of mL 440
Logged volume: mL 10
